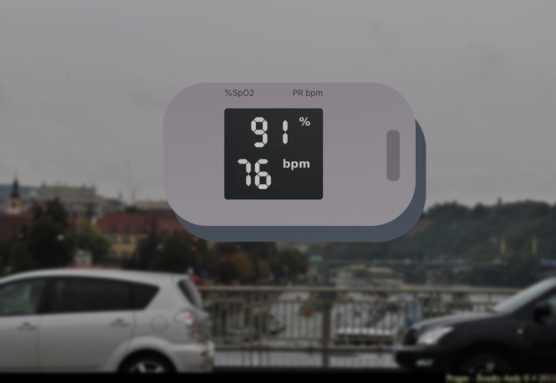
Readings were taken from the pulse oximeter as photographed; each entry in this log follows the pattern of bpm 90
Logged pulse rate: bpm 76
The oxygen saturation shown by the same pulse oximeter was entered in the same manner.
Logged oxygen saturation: % 91
